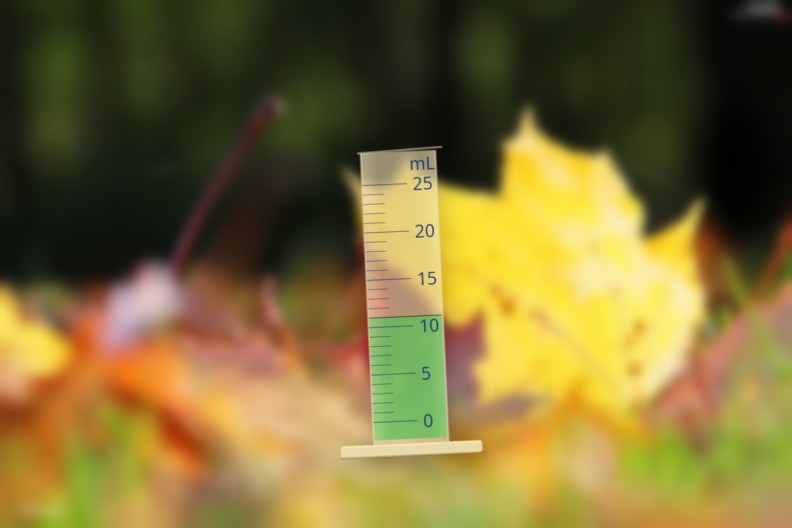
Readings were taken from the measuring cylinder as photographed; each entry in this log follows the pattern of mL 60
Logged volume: mL 11
